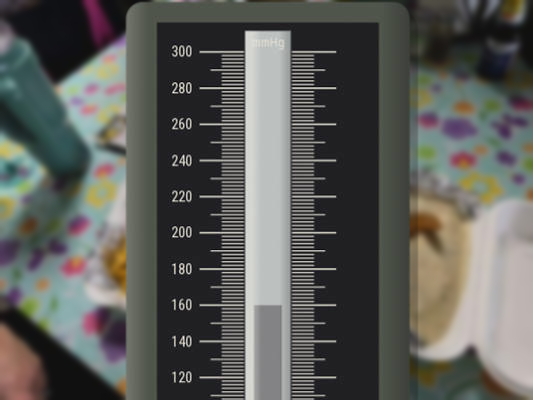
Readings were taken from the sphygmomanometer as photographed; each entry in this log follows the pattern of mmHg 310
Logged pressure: mmHg 160
